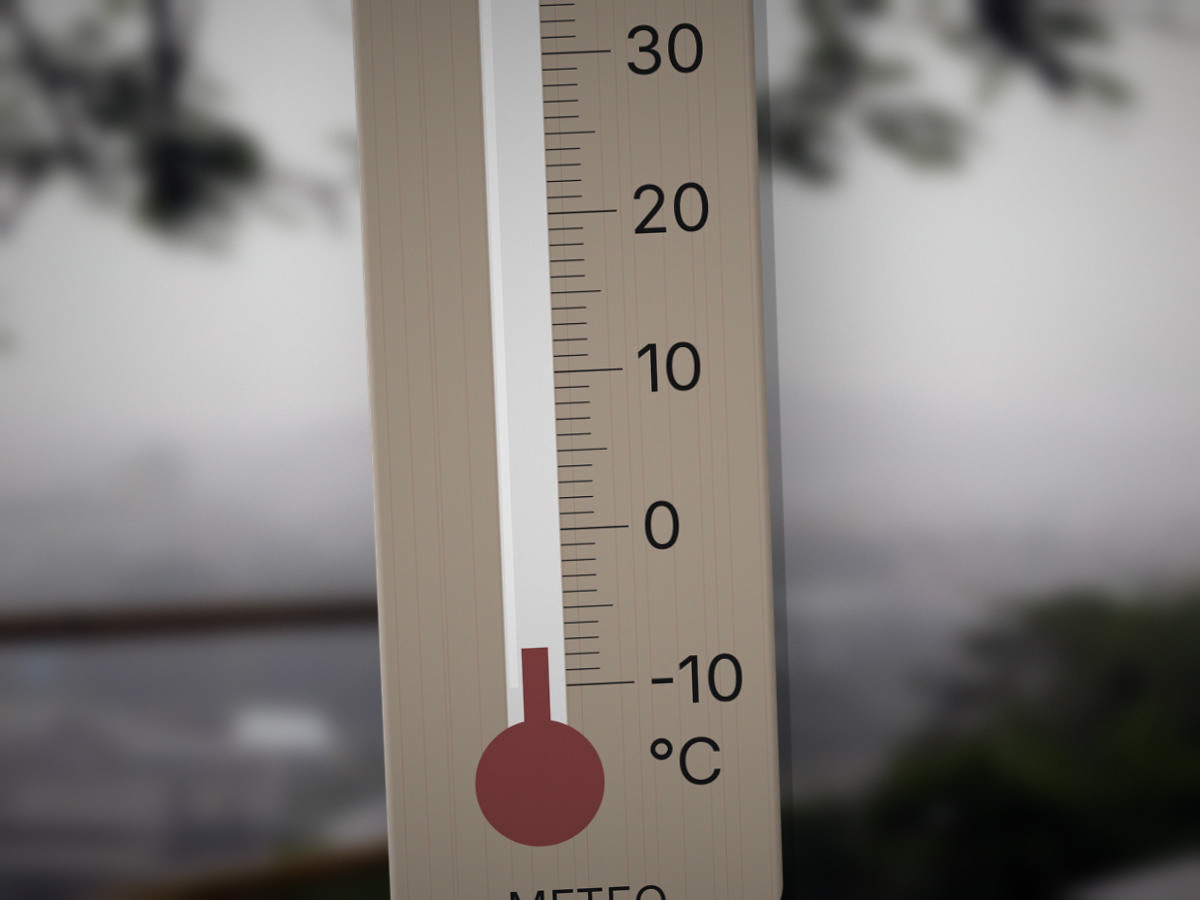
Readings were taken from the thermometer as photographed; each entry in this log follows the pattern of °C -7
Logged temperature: °C -7.5
